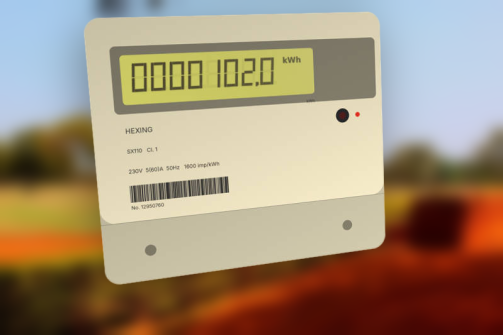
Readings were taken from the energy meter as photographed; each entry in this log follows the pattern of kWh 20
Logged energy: kWh 102.0
